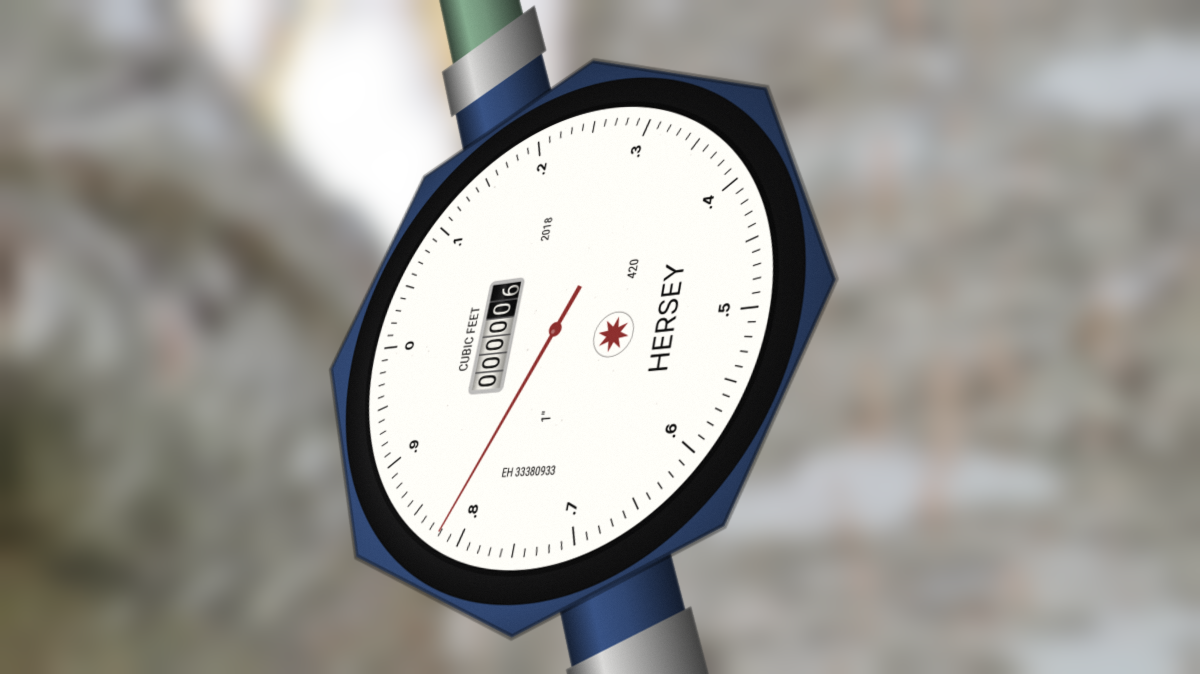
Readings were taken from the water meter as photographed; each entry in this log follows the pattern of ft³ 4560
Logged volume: ft³ 5.82
